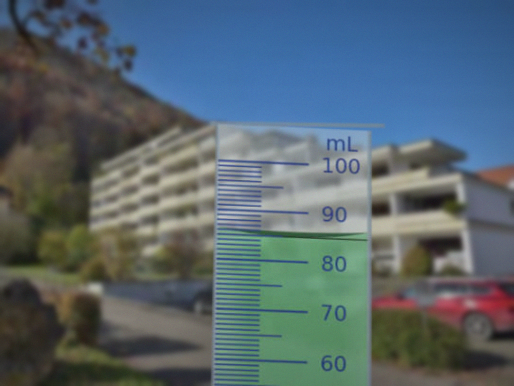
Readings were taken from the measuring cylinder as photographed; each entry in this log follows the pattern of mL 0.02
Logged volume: mL 85
